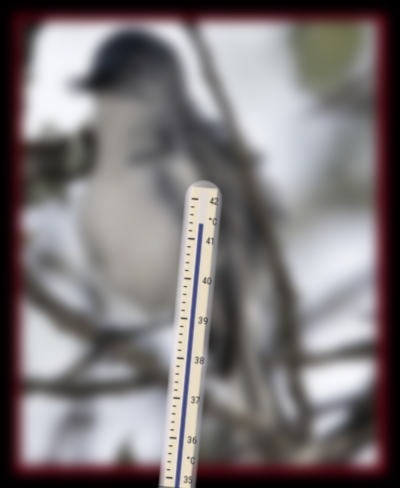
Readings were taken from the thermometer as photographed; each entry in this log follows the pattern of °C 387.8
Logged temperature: °C 41.4
